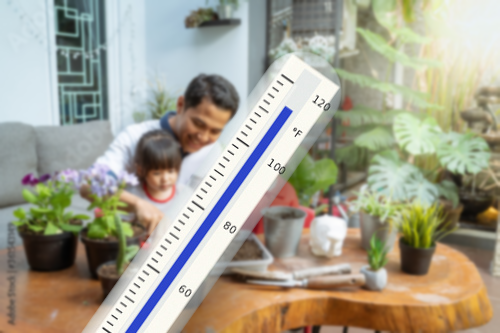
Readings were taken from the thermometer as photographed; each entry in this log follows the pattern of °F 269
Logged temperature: °F 114
